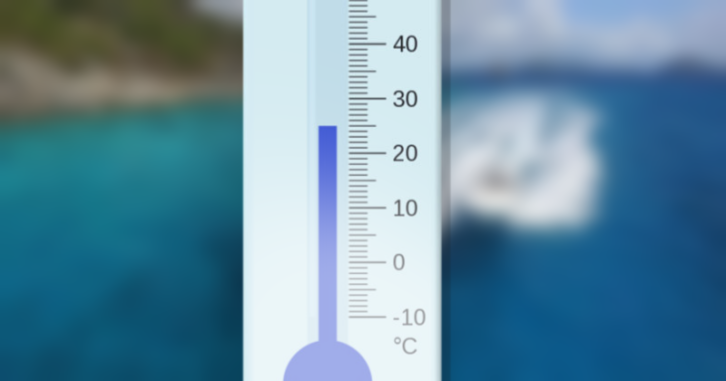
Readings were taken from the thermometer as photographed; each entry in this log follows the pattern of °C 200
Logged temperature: °C 25
